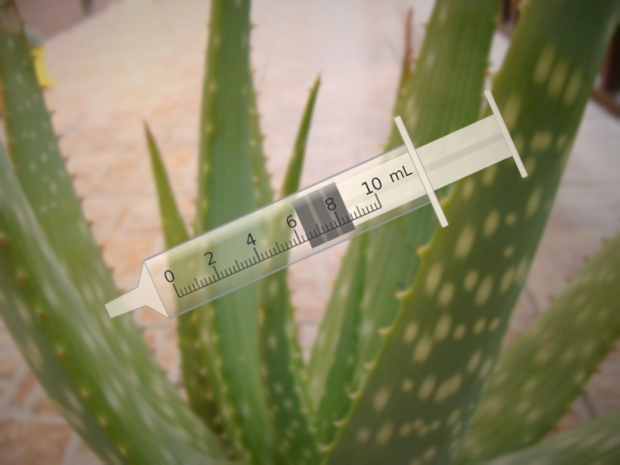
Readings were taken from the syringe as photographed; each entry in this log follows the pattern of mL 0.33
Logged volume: mL 6.4
